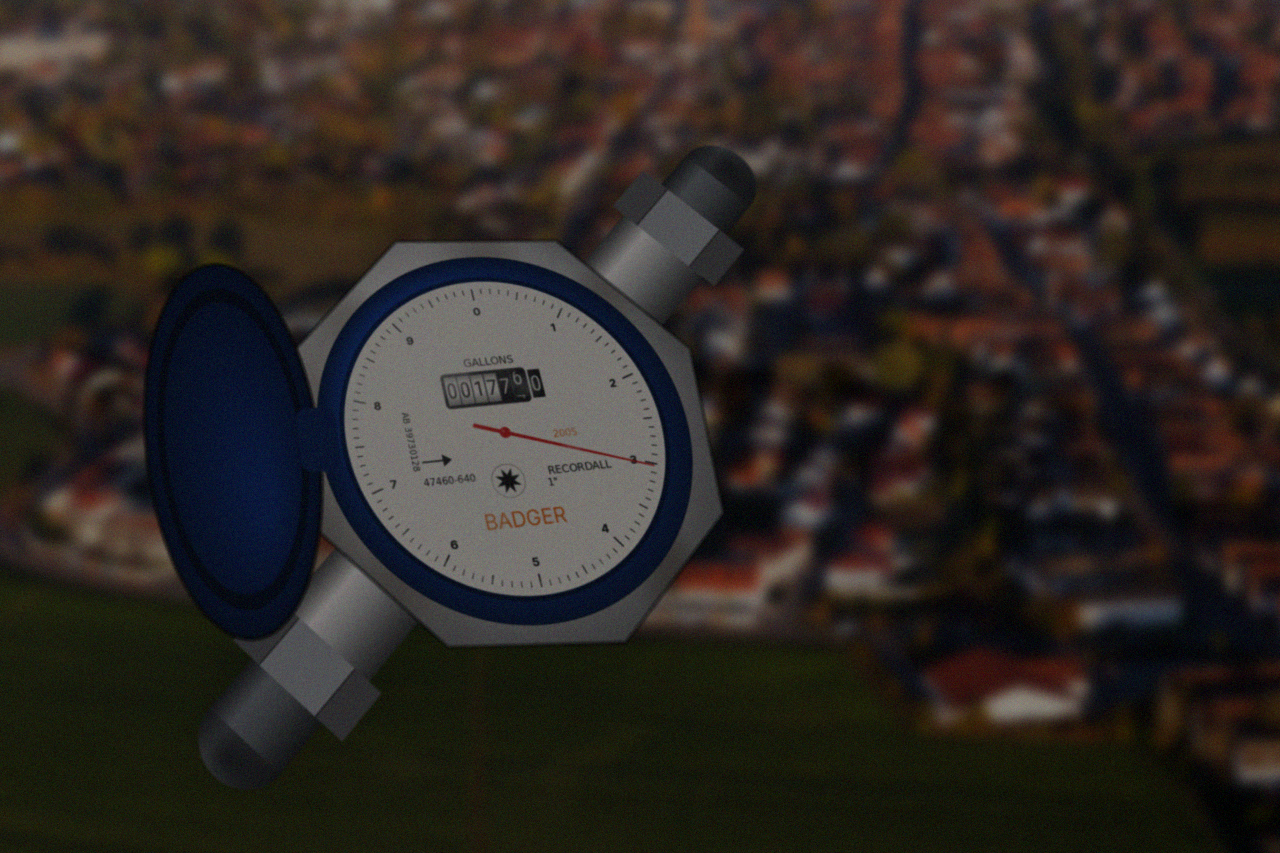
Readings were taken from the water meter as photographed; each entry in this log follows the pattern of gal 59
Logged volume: gal 17763.0
